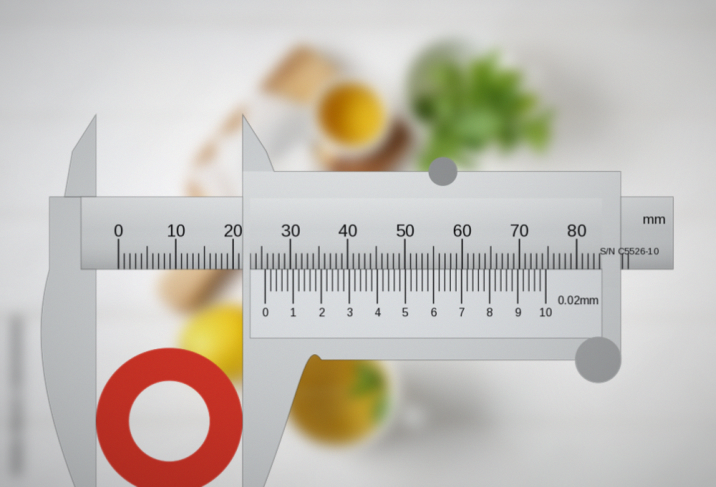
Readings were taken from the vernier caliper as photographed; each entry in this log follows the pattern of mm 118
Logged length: mm 25.6
